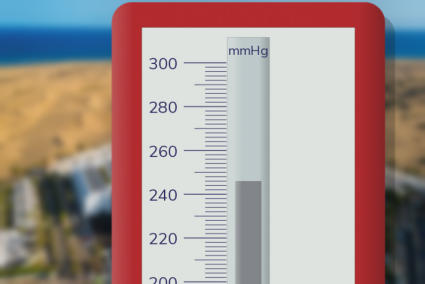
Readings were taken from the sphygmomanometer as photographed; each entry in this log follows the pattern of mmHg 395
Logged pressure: mmHg 246
